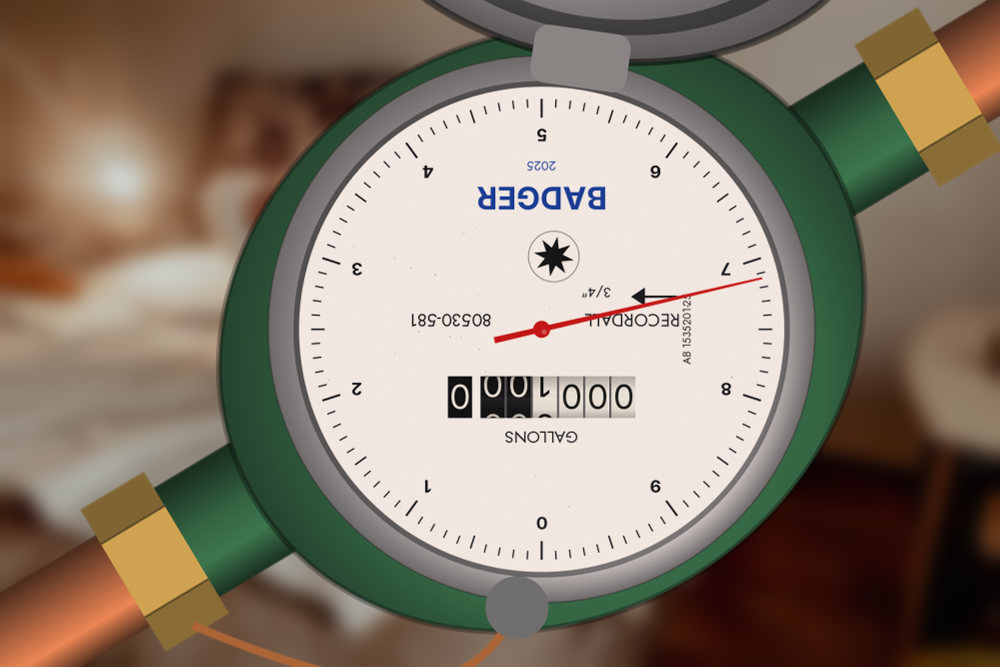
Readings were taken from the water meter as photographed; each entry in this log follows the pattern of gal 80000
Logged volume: gal 997.1
